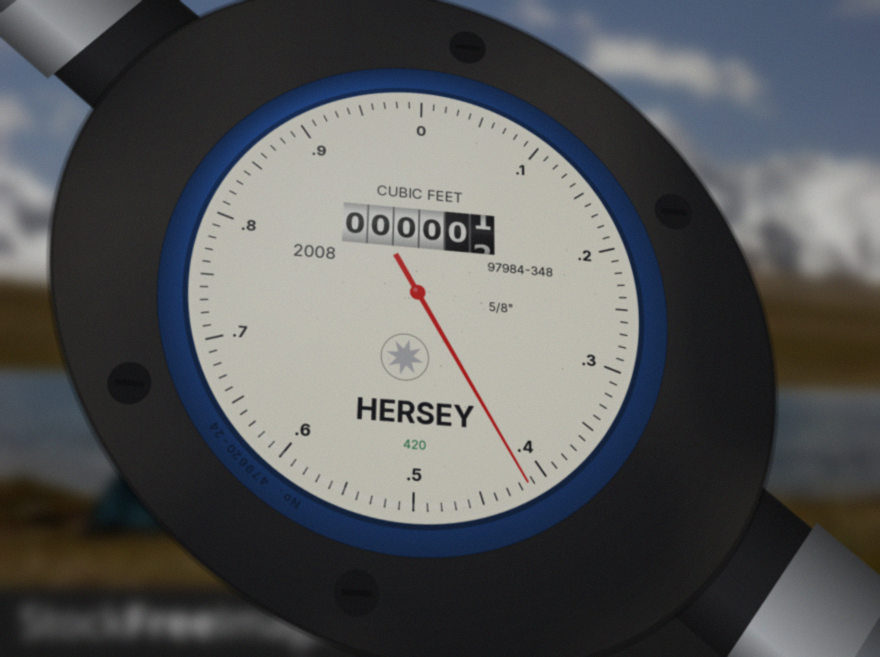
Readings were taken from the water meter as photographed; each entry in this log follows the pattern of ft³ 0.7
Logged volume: ft³ 1.41
